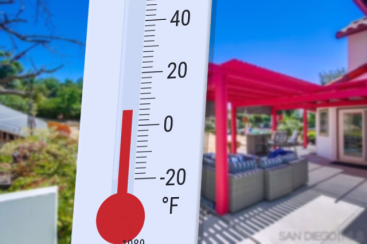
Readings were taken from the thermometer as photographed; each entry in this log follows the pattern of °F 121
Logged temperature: °F 6
